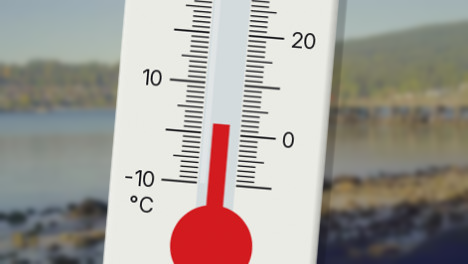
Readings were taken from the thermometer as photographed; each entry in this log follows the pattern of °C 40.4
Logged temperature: °C 2
